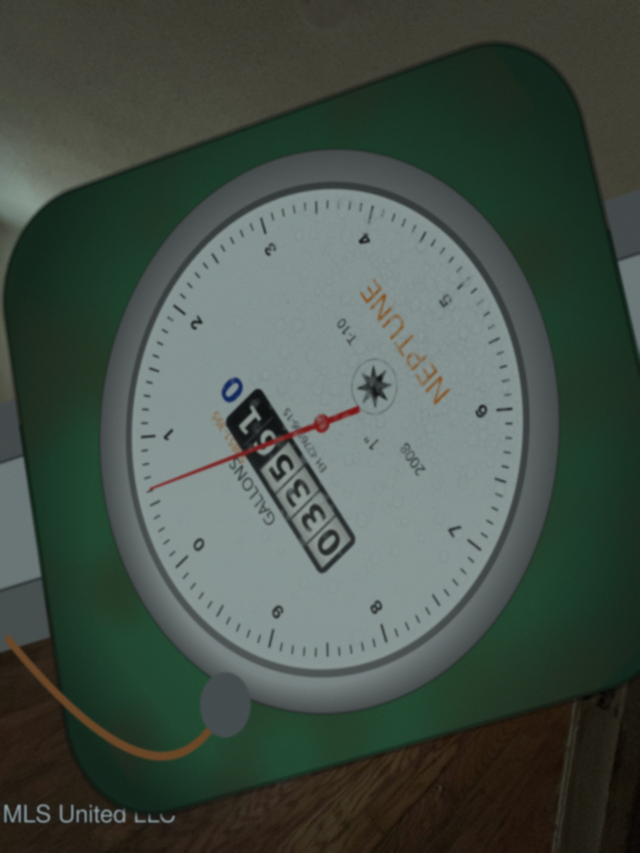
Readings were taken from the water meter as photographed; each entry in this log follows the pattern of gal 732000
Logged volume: gal 335610.6
